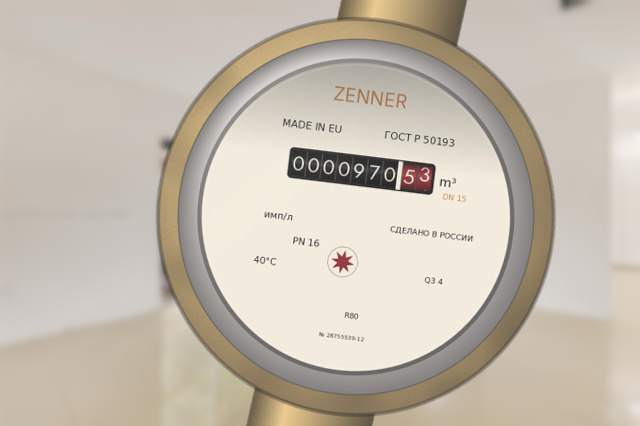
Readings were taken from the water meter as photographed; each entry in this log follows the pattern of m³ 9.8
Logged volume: m³ 970.53
